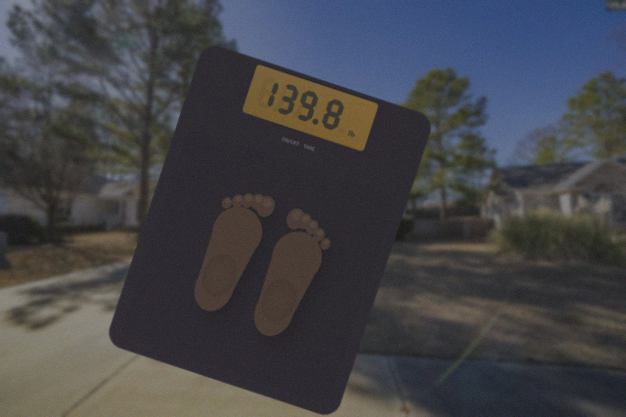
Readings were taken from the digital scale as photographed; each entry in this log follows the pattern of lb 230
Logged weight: lb 139.8
